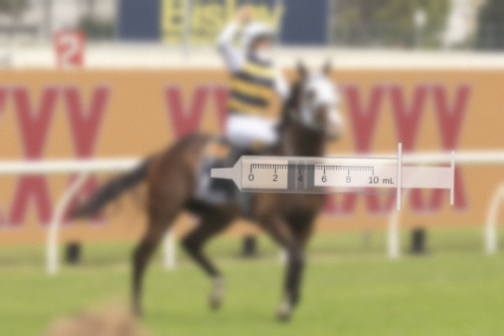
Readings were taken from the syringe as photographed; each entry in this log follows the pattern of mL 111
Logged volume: mL 3
